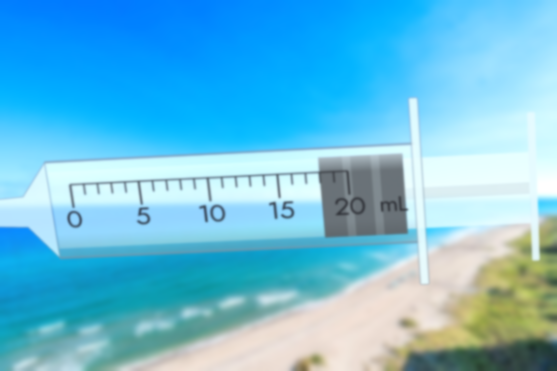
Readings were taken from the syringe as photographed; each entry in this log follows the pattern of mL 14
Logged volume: mL 18
